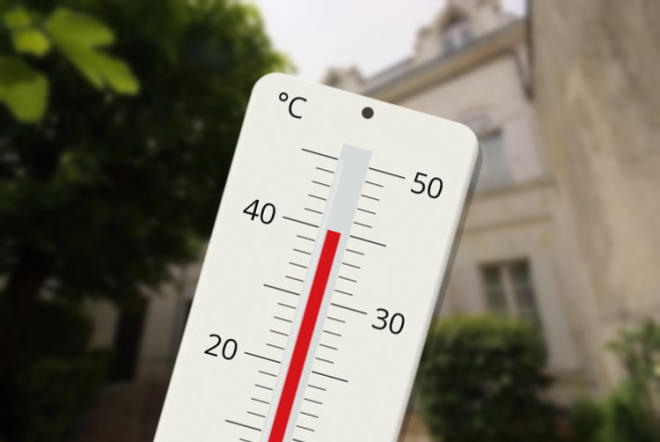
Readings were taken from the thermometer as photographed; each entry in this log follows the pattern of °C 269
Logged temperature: °C 40
